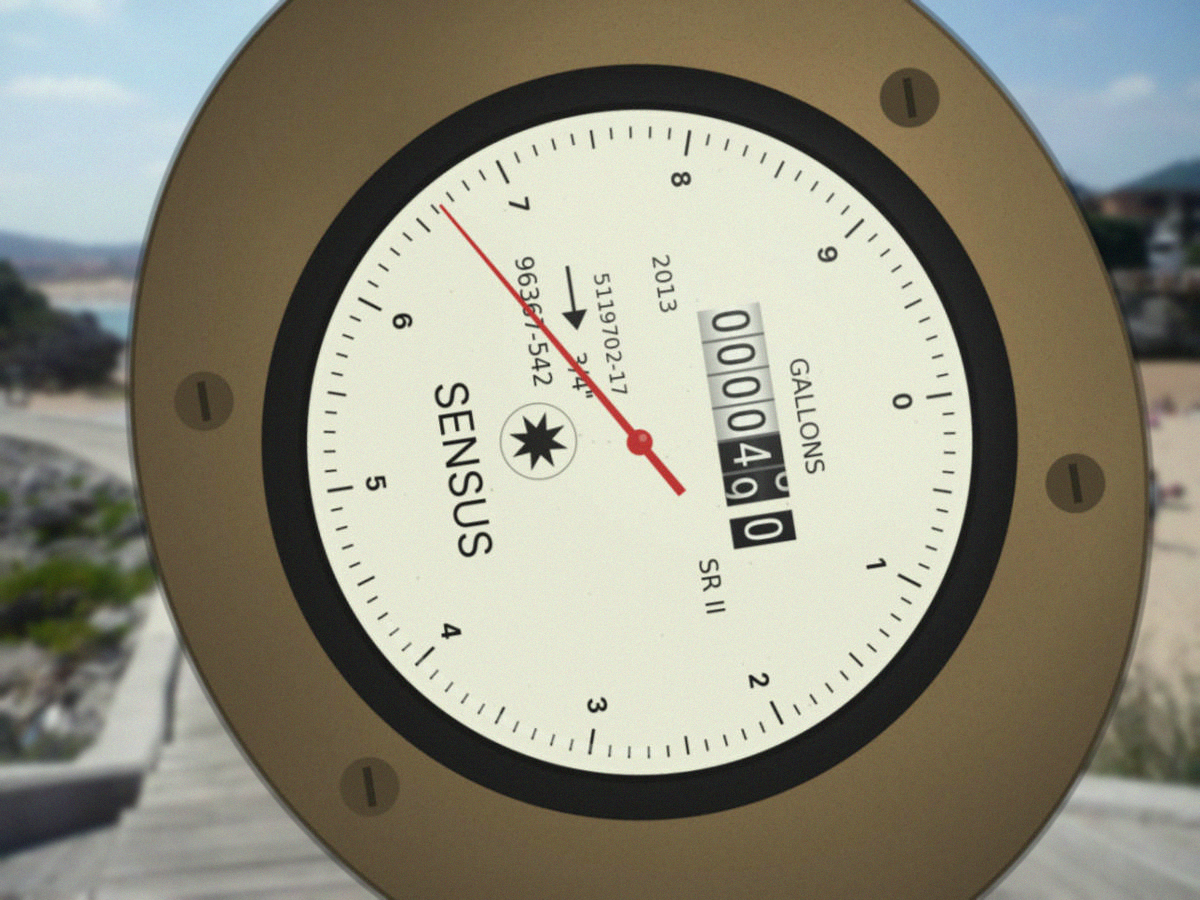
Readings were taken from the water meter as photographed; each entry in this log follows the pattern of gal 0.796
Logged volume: gal 486.6
